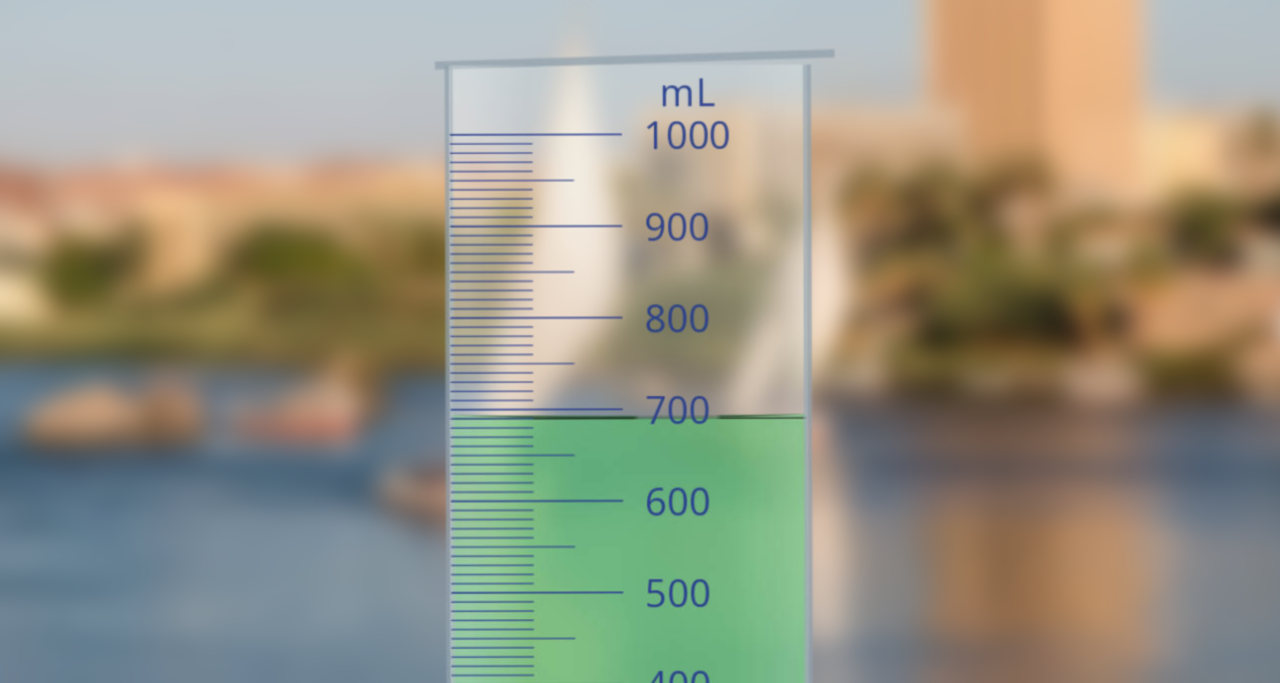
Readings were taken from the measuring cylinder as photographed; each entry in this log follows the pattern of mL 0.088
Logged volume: mL 690
